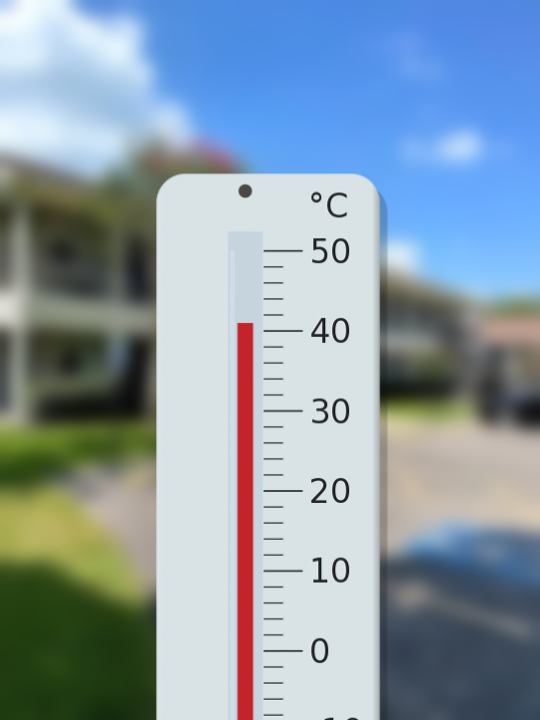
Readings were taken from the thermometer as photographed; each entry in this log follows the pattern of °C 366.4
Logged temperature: °C 41
